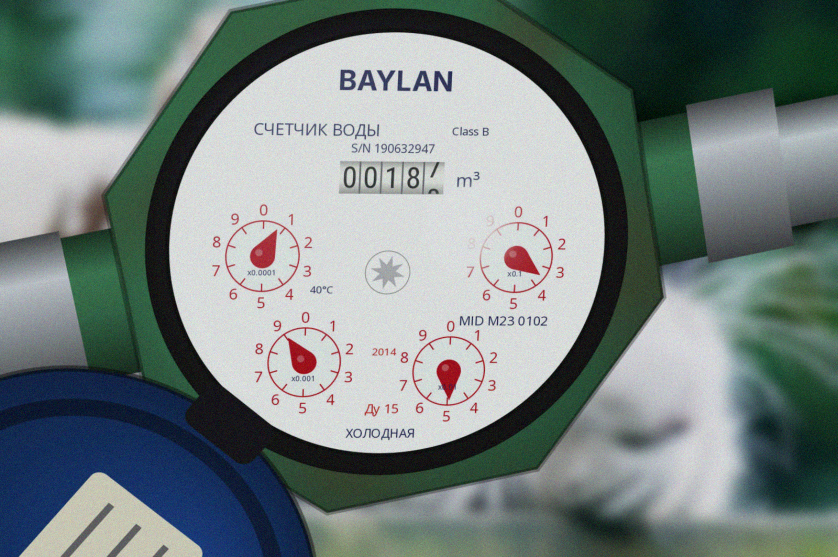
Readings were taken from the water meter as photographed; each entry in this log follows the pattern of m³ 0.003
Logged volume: m³ 187.3490
